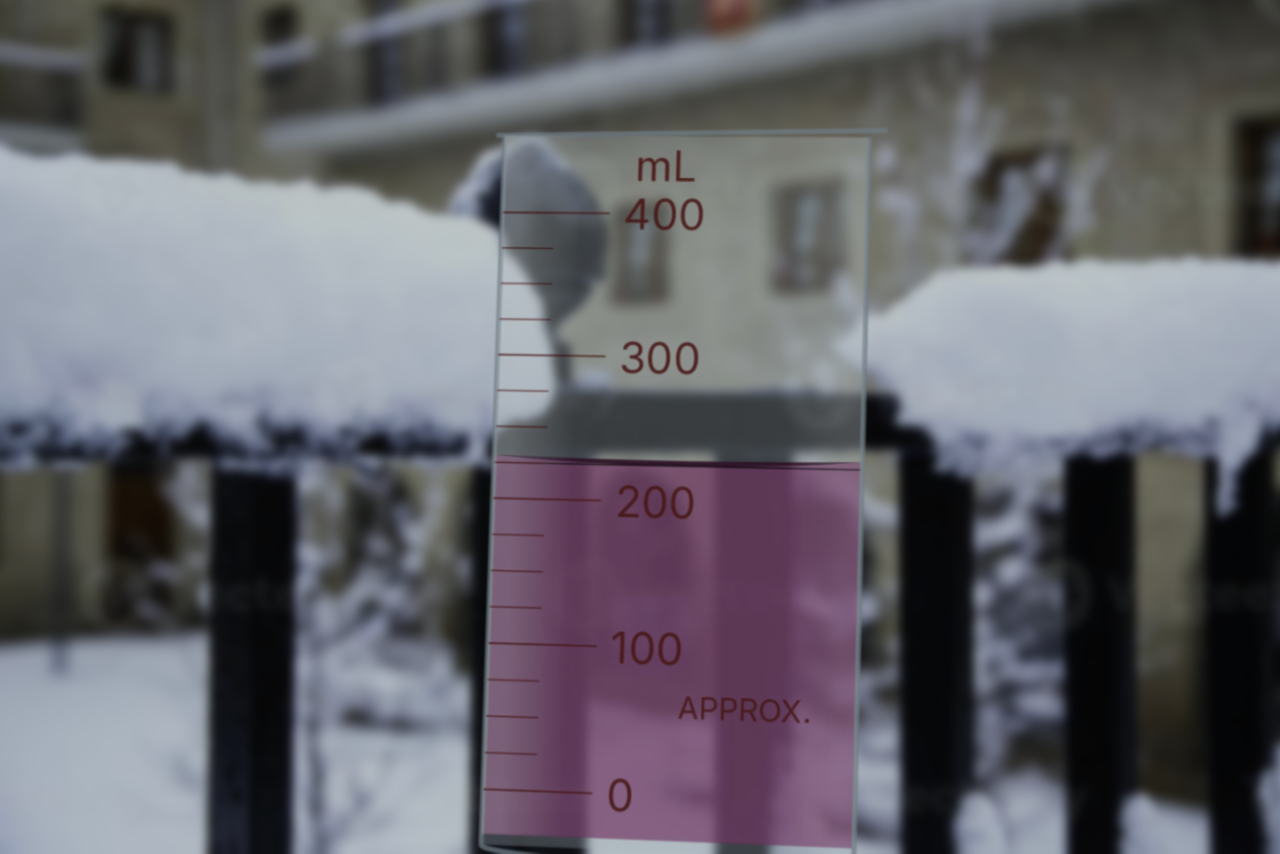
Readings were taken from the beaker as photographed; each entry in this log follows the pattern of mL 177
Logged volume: mL 225
